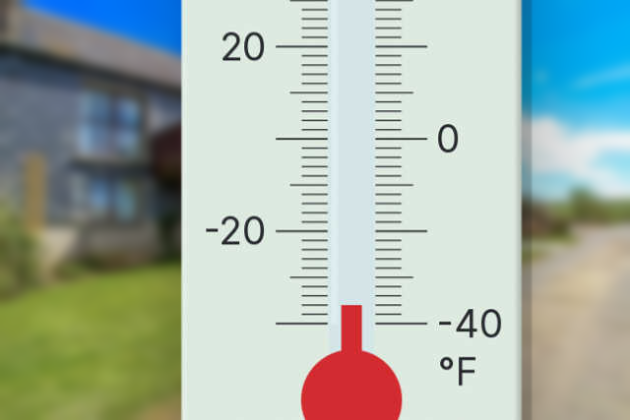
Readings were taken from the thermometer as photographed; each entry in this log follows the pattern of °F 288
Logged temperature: °F -36
